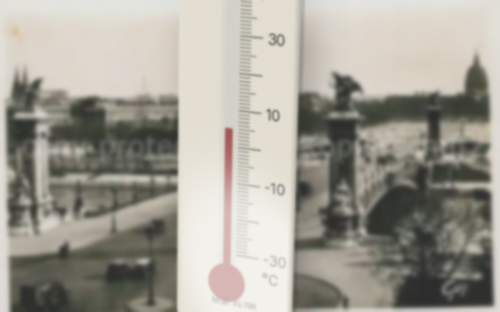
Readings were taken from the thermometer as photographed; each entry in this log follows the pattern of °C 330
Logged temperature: °C 5
